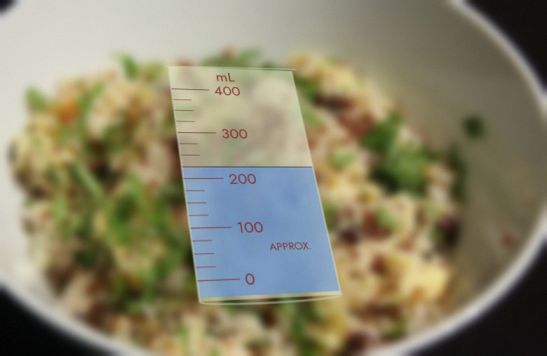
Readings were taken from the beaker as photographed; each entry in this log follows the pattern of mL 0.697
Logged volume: mL 225
